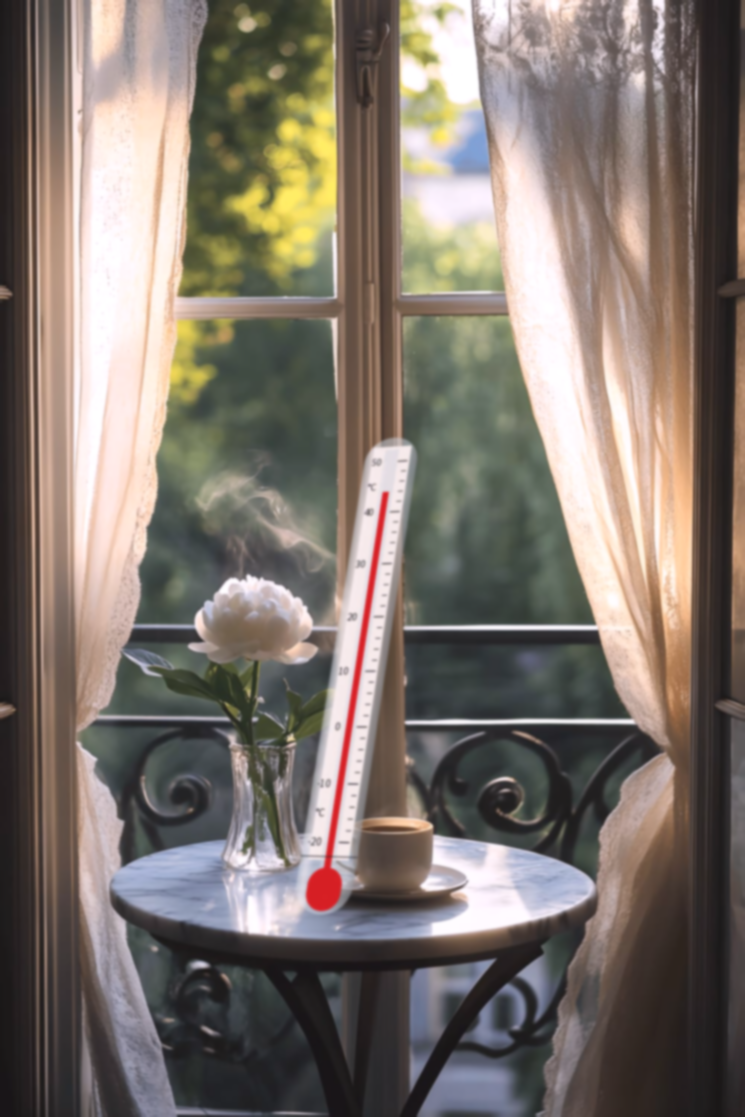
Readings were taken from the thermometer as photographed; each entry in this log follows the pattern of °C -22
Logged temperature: °C 44
